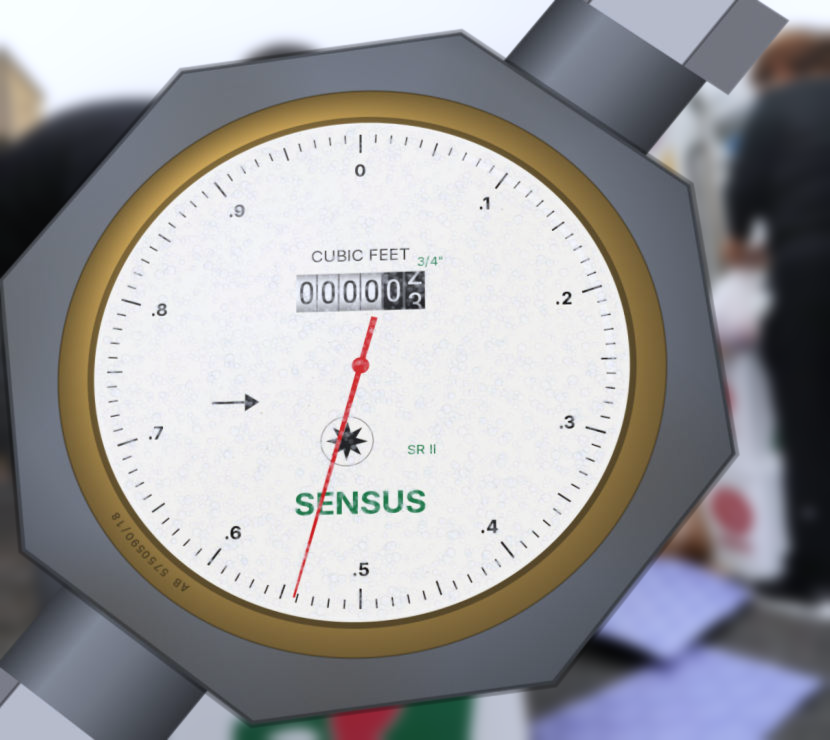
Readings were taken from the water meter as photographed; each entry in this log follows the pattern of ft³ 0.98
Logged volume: ft³ 2.54
